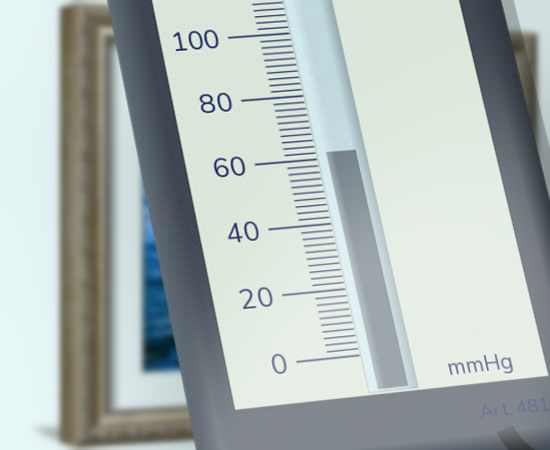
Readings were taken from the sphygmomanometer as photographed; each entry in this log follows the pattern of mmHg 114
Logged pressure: mmHg 62
